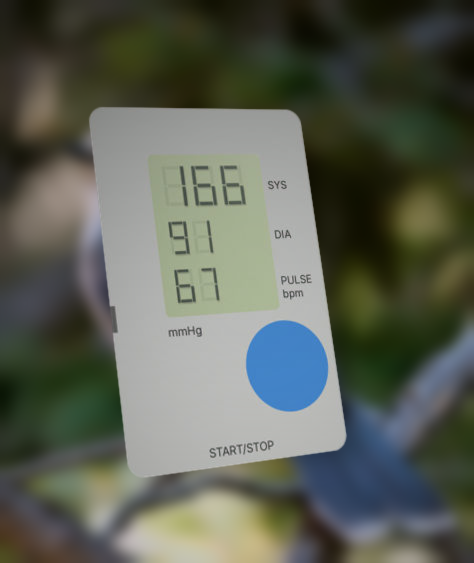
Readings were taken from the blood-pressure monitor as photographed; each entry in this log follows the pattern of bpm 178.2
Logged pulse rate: bpm 67
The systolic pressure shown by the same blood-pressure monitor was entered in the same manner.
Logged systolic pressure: mmHg 166
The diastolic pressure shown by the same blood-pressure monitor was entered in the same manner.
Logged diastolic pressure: mmHg 91
